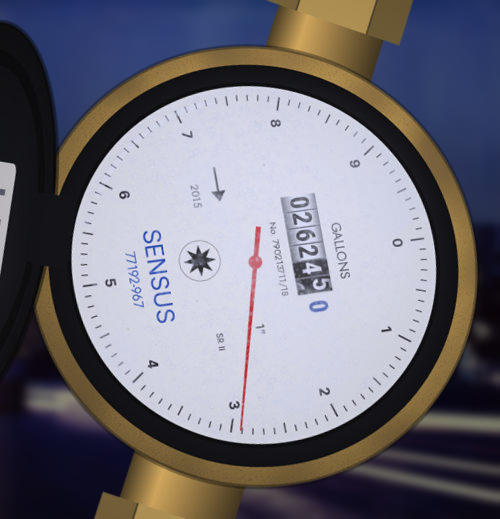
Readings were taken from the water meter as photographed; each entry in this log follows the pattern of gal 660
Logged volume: gal 262452.9
